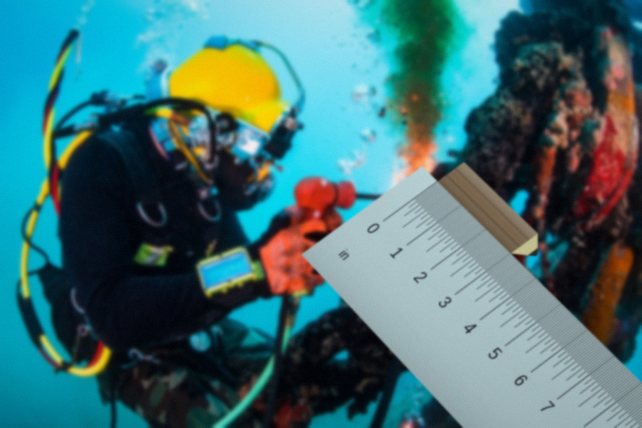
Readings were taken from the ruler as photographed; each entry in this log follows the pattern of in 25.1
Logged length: in 3.5
